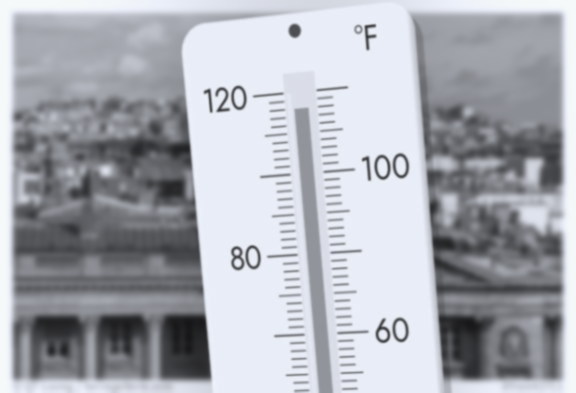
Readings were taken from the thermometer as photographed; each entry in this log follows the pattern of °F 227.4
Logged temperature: °F 116
